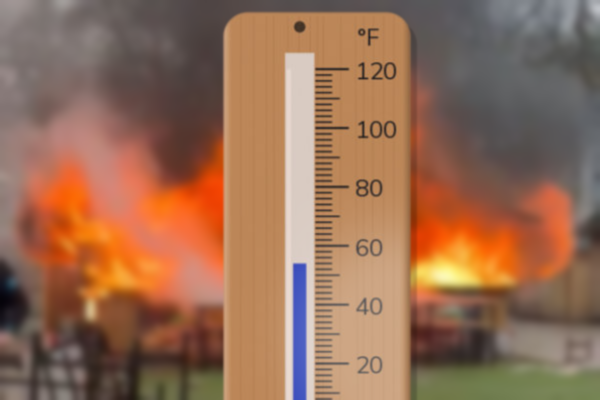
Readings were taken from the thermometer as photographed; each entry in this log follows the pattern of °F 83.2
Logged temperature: °F 54
